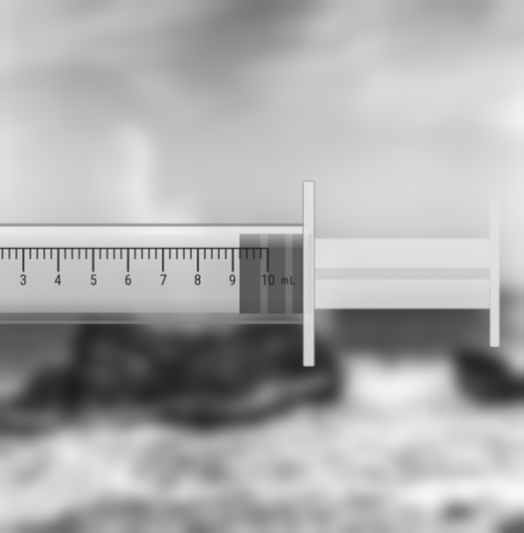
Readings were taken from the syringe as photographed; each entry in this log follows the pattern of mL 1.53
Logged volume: mL 9.2
